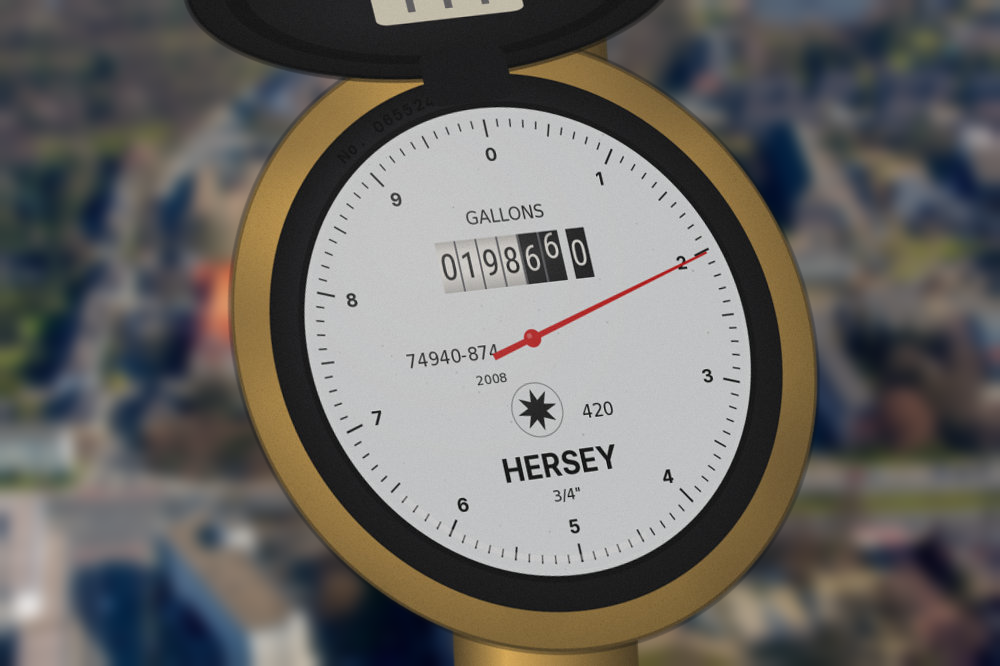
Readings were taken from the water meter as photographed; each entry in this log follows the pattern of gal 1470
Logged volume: gal 198662.0
